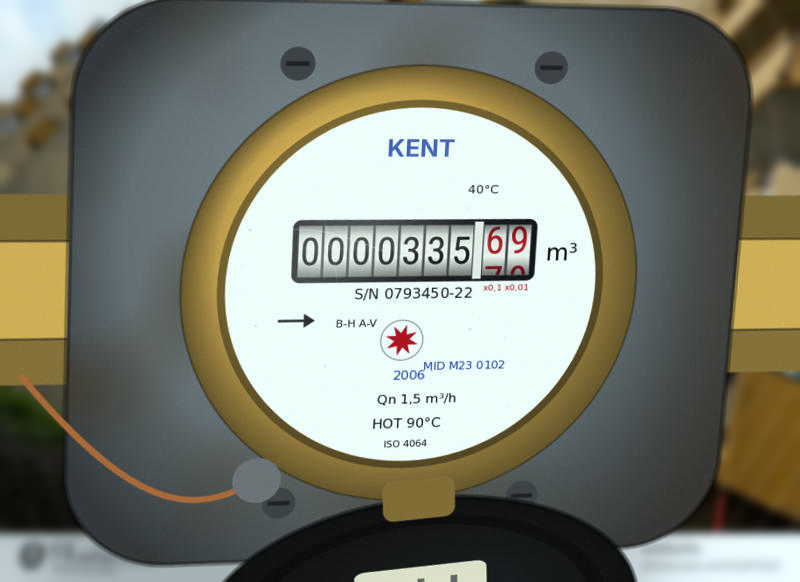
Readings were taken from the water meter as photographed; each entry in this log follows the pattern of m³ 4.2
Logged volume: m³ 335.69
